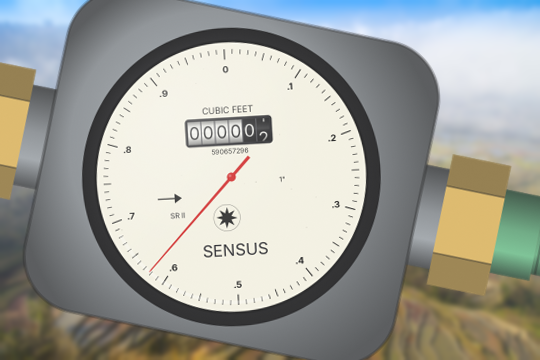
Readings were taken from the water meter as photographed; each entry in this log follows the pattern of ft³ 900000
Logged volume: ft³ 1.62
